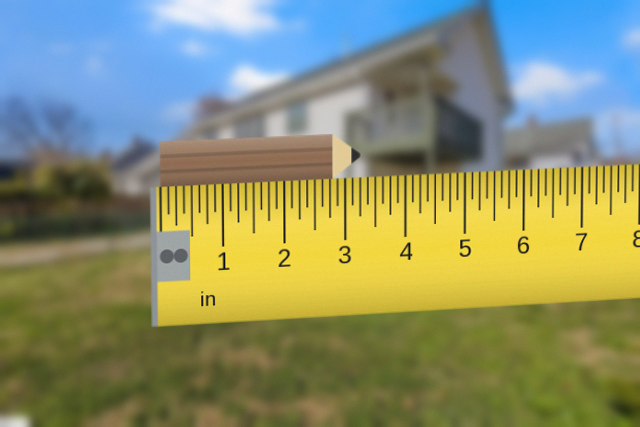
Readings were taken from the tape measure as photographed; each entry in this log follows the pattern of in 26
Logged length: in 3.25
